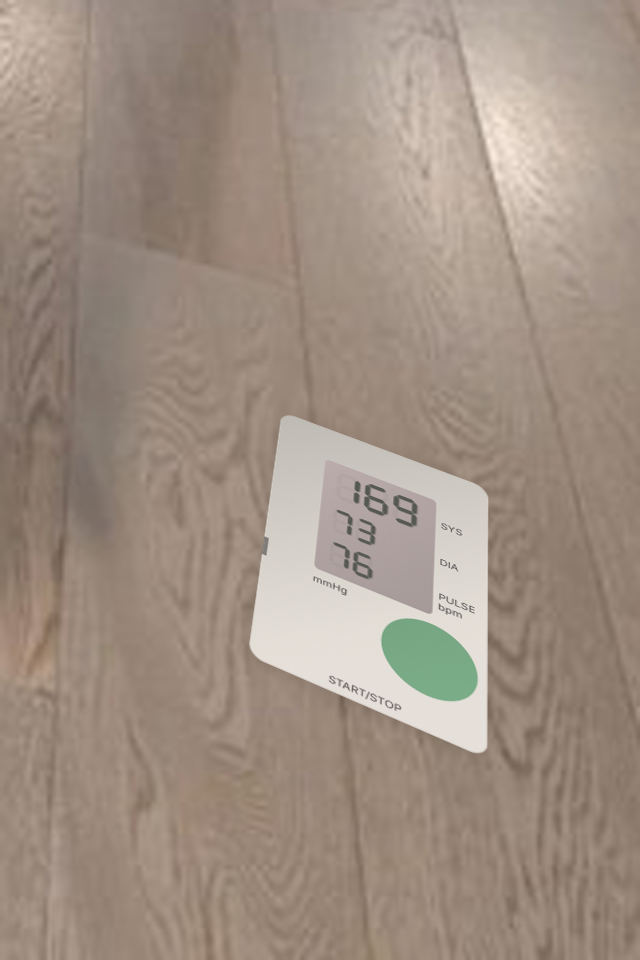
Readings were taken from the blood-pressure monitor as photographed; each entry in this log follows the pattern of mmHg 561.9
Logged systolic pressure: mmHg 169
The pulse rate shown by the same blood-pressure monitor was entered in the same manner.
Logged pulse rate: bpm 76
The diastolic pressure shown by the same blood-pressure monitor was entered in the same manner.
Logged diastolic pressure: mmHg 73
